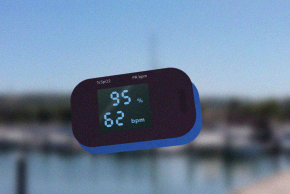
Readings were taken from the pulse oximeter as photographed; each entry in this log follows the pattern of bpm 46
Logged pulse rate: bpm 62
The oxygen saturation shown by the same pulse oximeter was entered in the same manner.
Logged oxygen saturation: % 95
